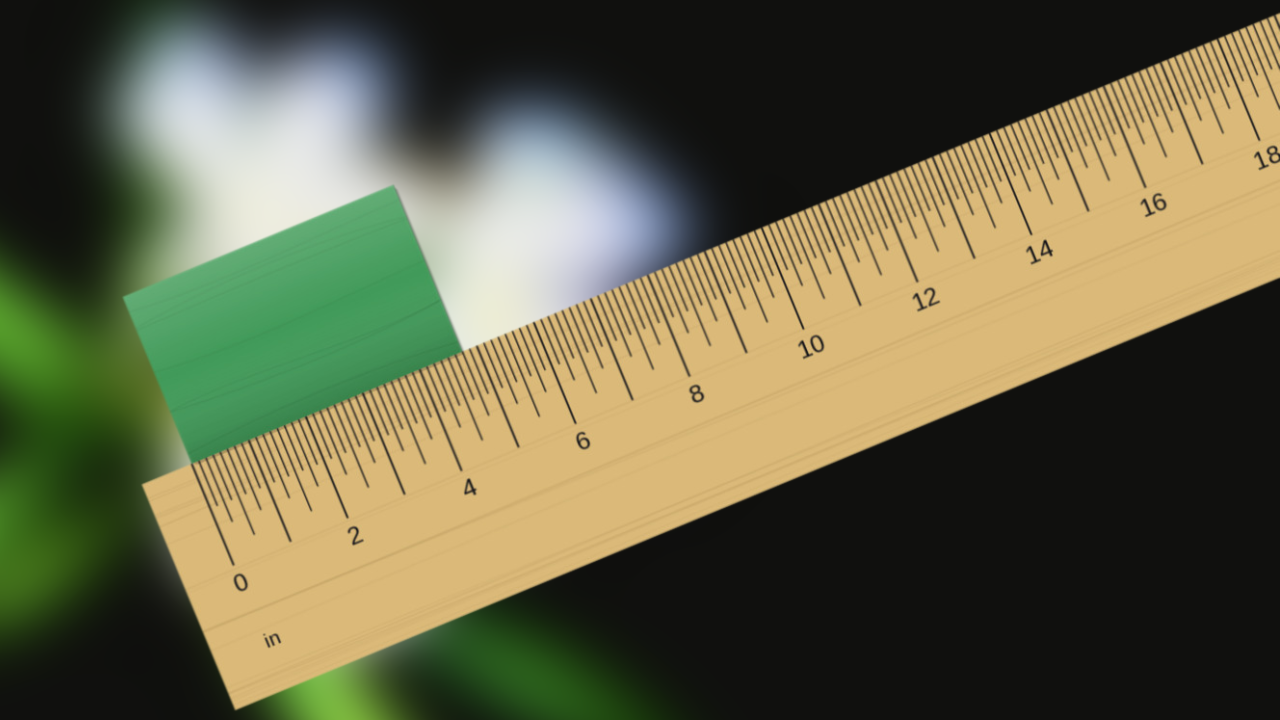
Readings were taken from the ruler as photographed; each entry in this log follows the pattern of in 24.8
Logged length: in 4.75
